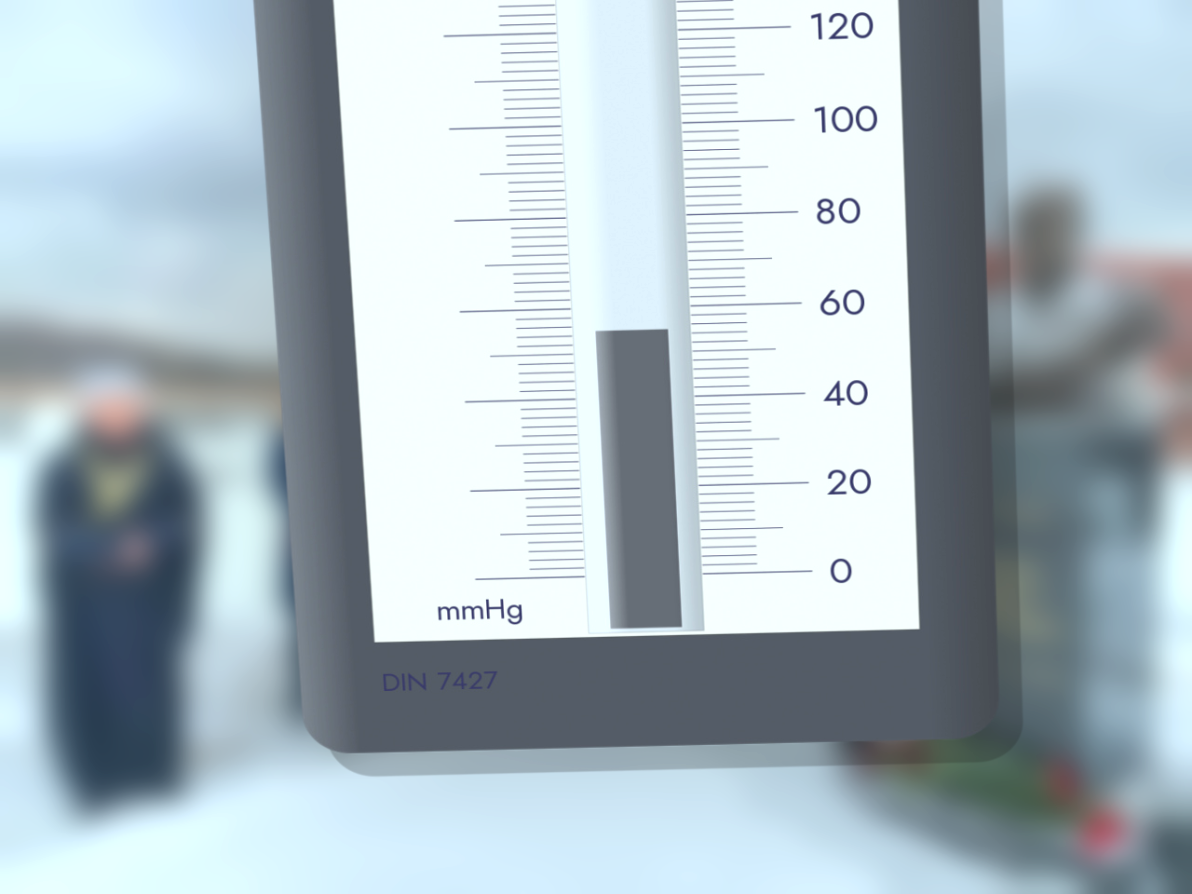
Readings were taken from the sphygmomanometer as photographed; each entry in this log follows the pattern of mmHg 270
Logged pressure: mmHg 55
